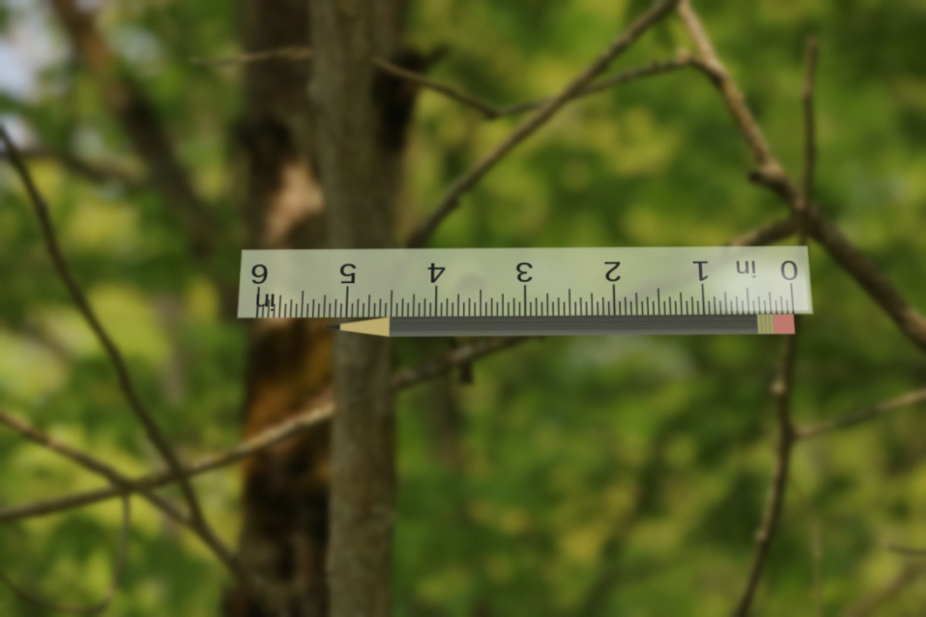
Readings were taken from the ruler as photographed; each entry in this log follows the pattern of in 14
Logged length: in 5.25
